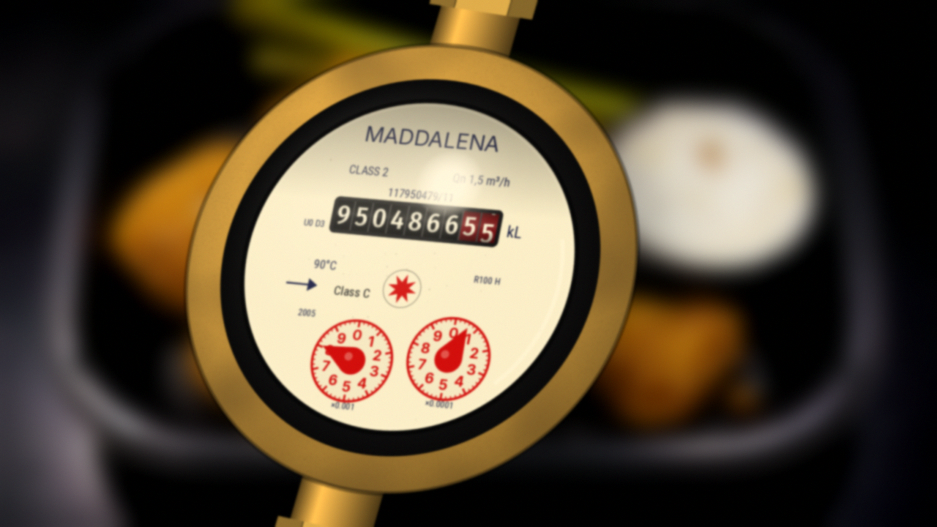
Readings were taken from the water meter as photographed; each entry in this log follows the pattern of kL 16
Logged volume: kL 9504866.5480
